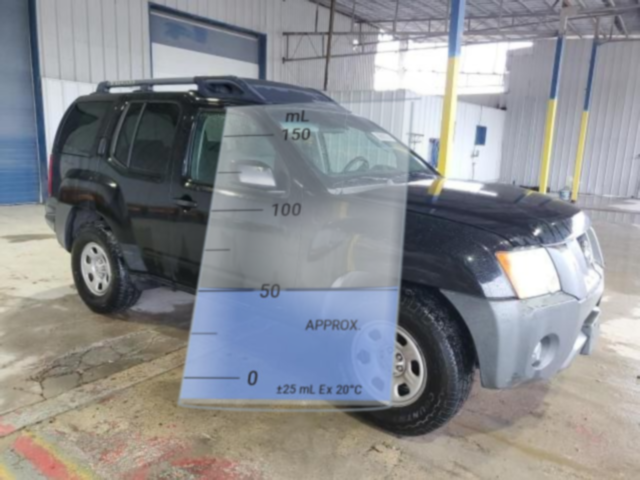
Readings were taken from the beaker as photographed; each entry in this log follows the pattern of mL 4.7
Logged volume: mL 50
